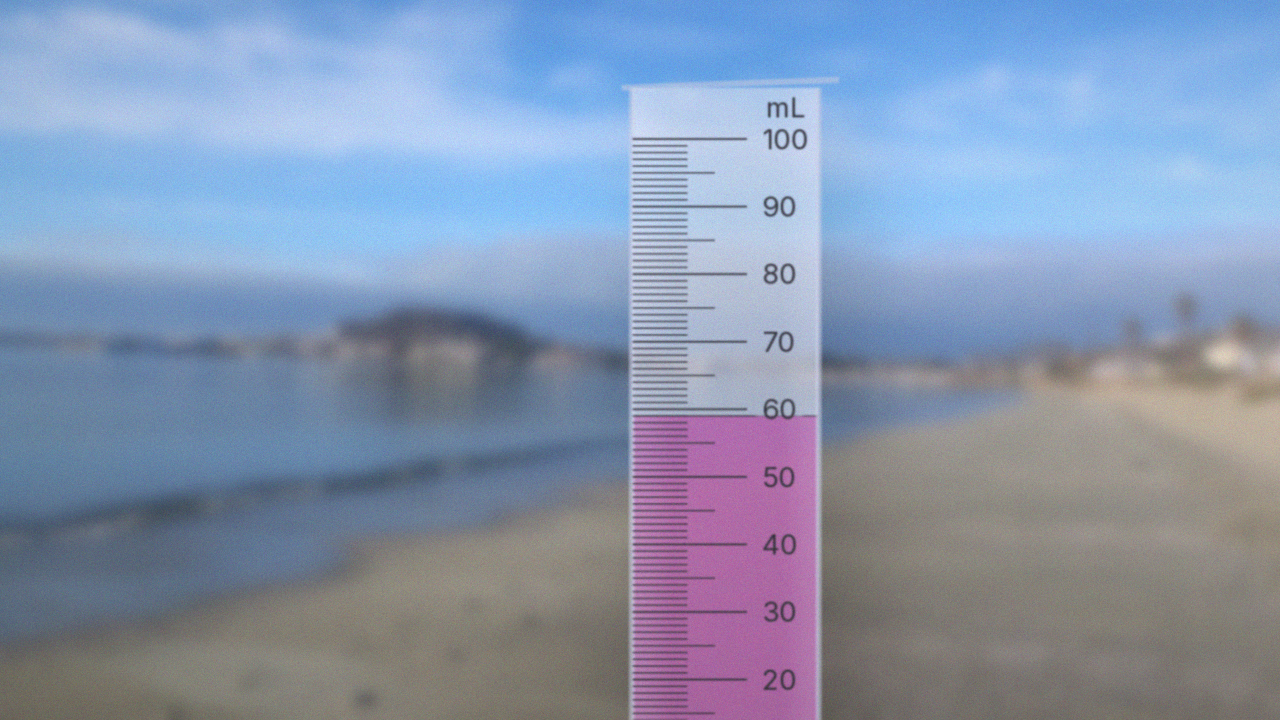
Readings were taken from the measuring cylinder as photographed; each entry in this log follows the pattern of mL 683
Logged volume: mL 59
